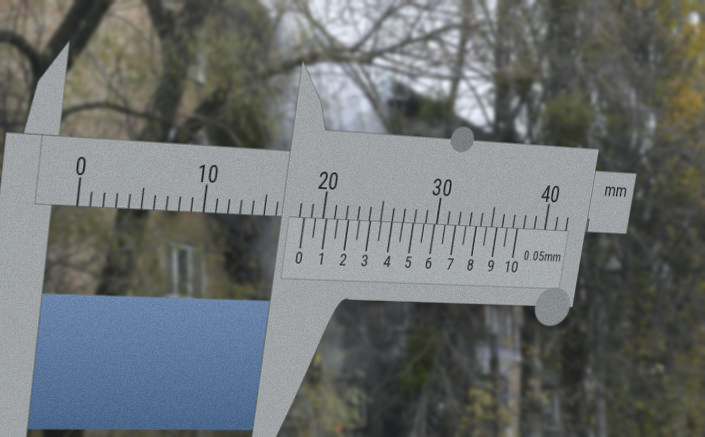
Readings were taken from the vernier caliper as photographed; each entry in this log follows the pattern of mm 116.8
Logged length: mm 18.4
